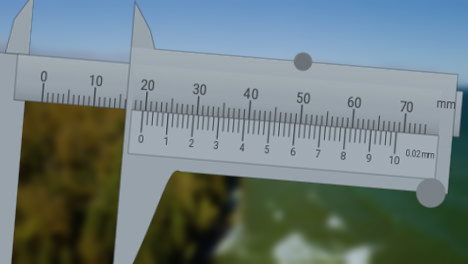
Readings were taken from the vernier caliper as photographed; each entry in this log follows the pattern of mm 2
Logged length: mm 19.5
